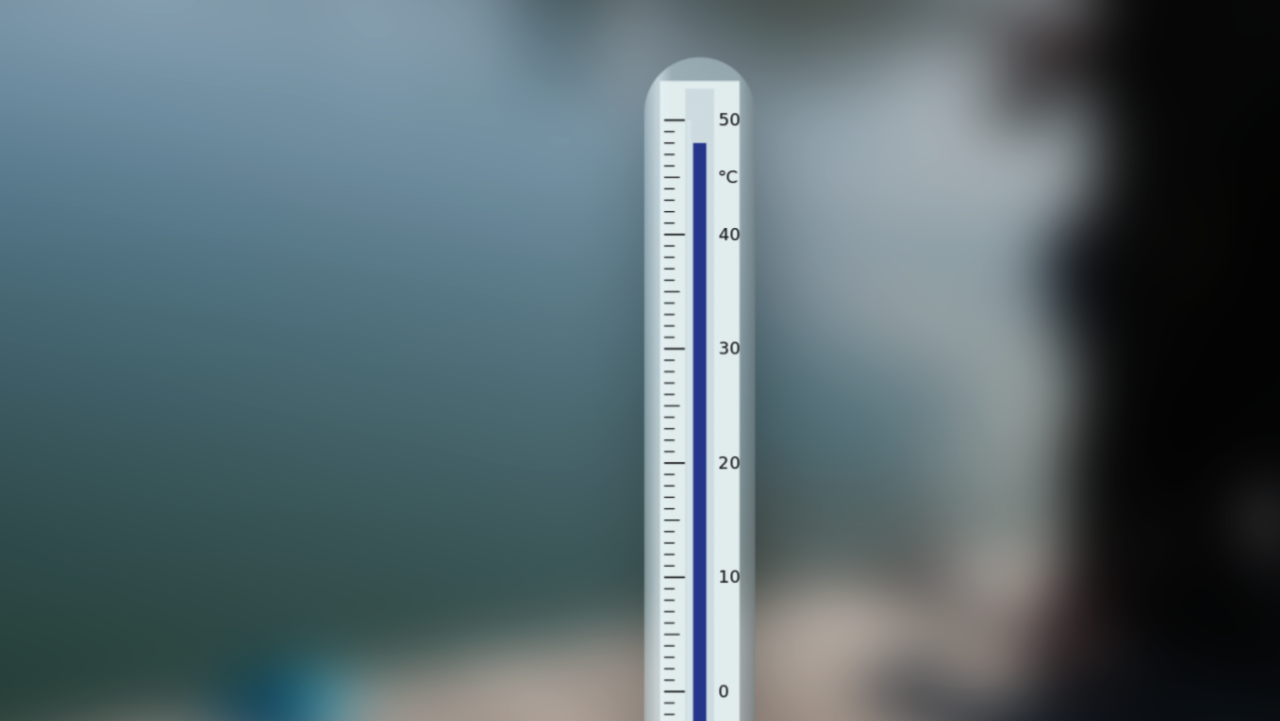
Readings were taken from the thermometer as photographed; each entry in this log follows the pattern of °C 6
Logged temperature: °C 48
